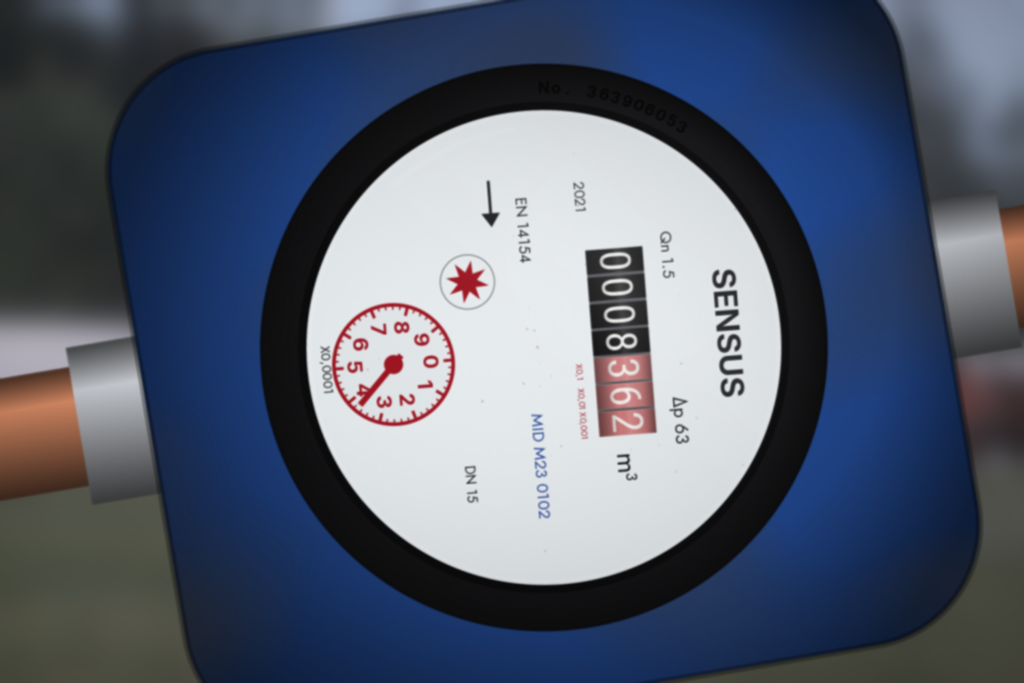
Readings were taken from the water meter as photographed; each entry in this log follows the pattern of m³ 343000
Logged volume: m³ 8.3623
